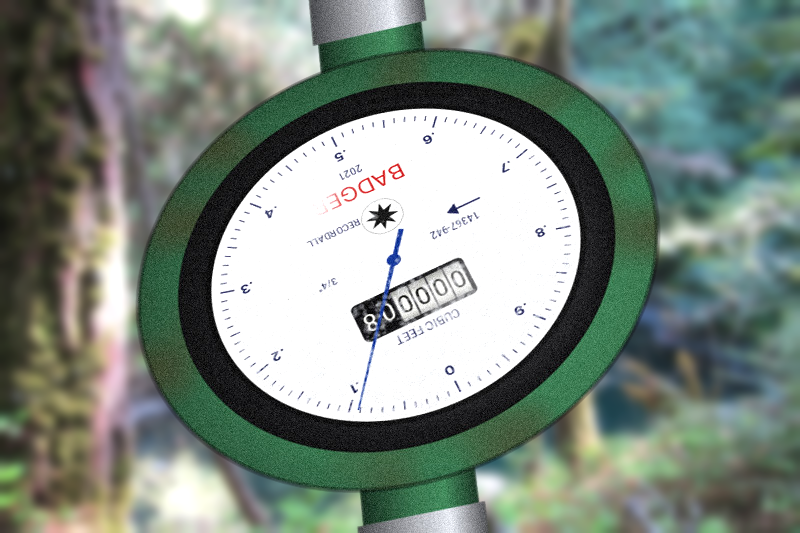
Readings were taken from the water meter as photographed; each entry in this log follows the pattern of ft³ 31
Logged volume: ft³ 8.09
